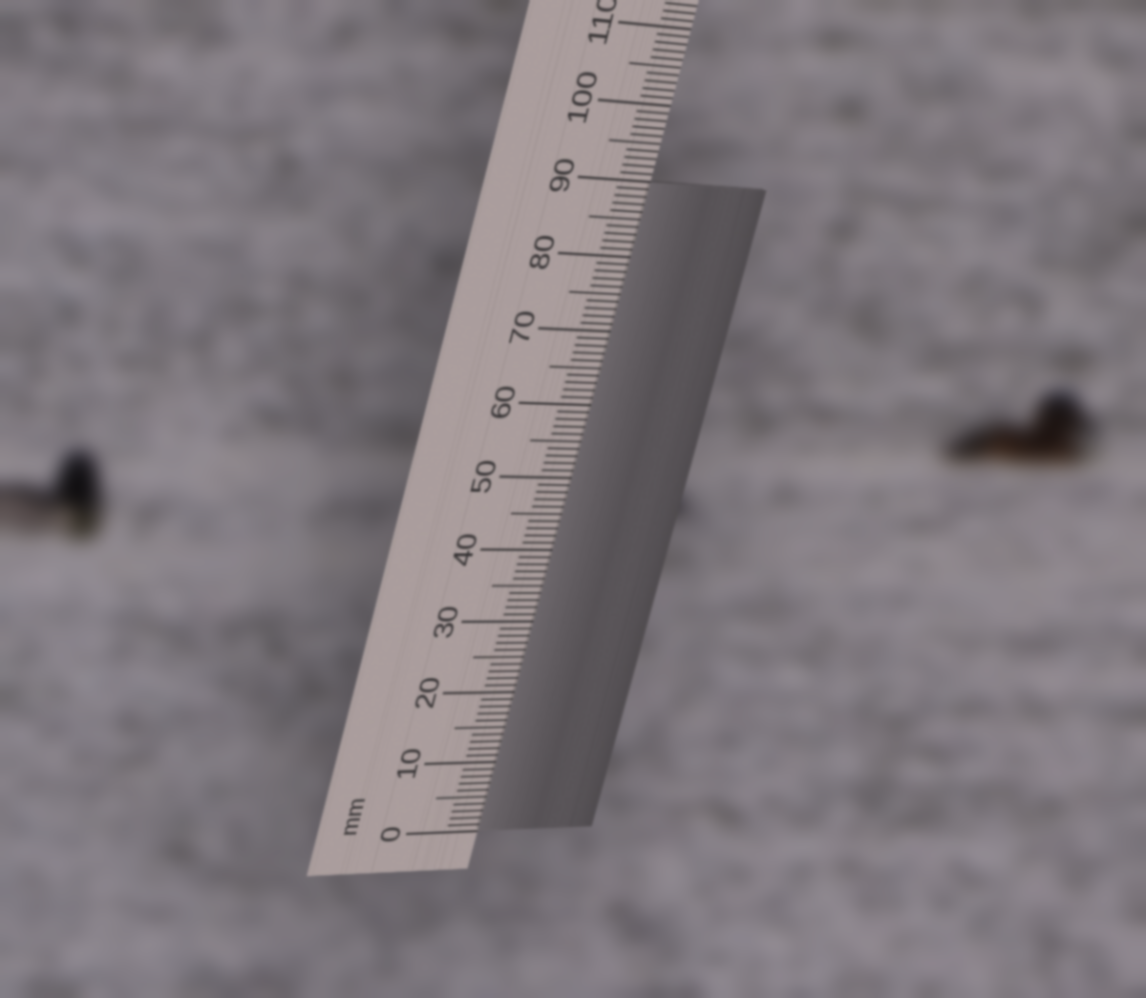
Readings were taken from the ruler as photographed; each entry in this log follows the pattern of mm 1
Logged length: mm 90
